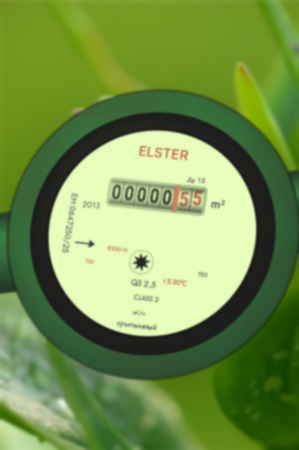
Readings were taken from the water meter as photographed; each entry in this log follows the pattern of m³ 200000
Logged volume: m³ 0.55
